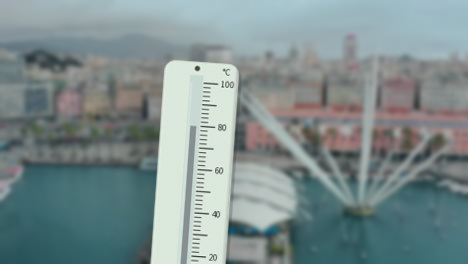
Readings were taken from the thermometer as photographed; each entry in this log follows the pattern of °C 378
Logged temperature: °C 80
